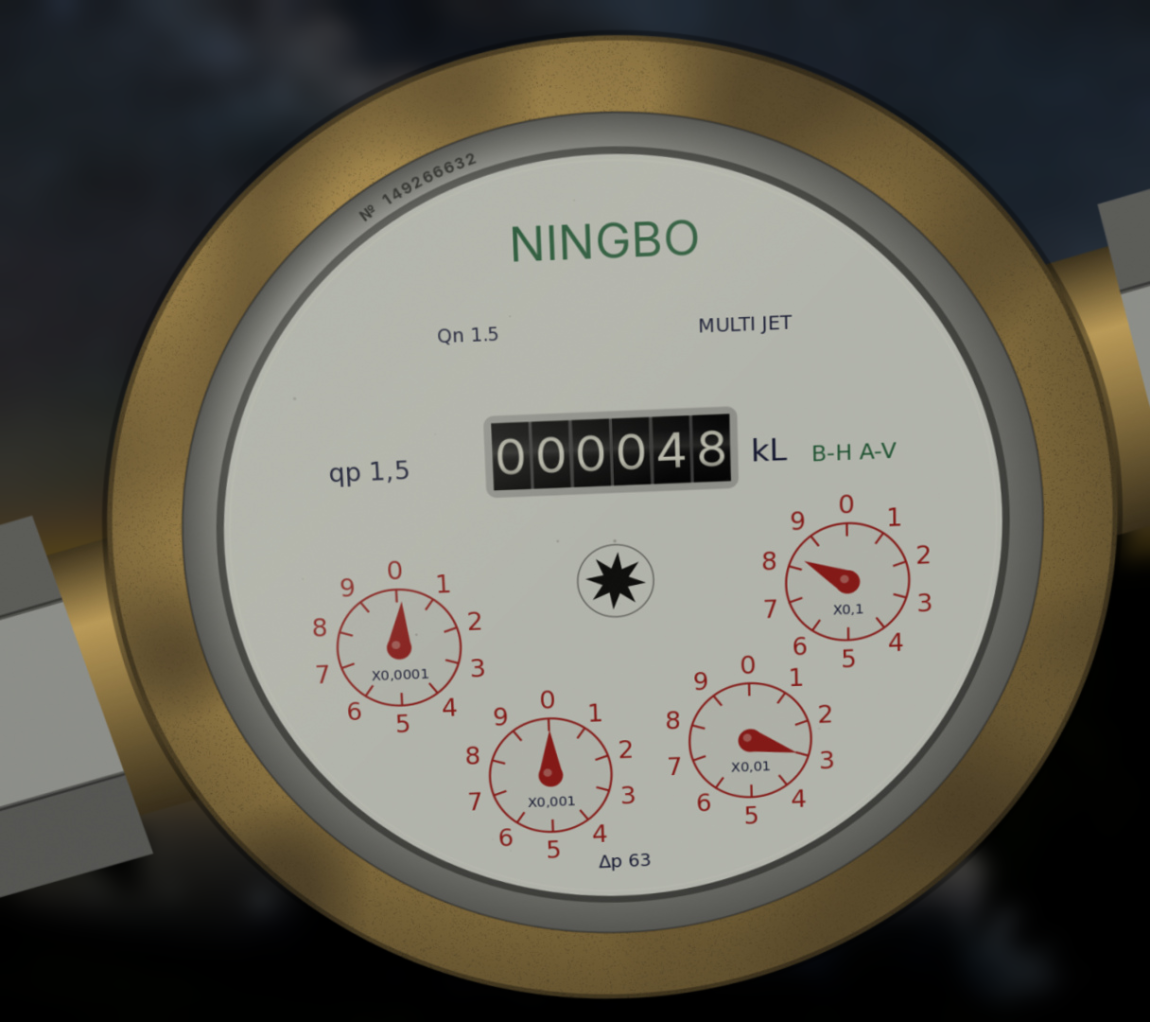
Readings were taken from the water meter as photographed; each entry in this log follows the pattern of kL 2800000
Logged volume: kL 48.8300
